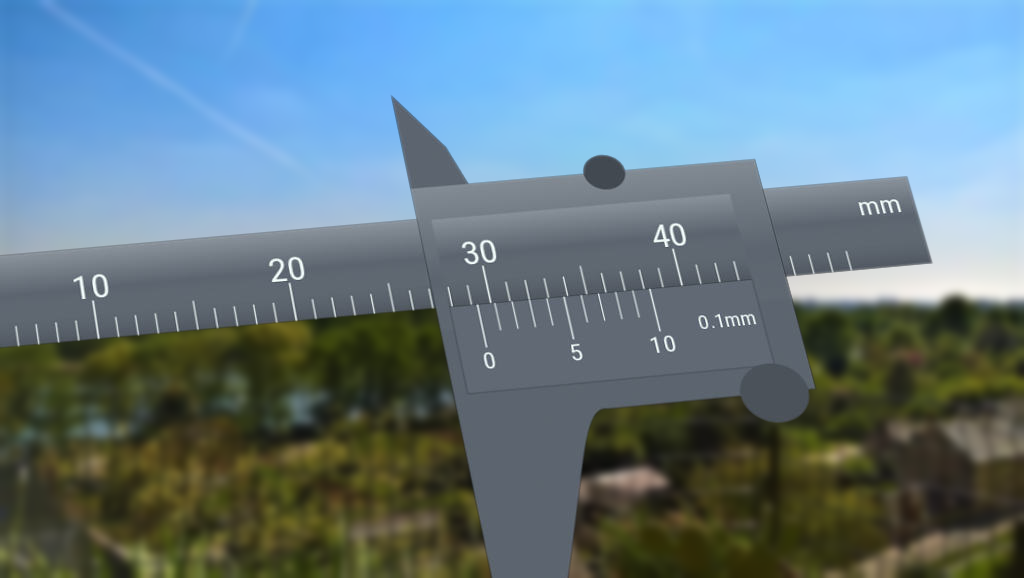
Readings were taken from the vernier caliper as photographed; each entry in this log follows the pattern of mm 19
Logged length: mm 29.3
